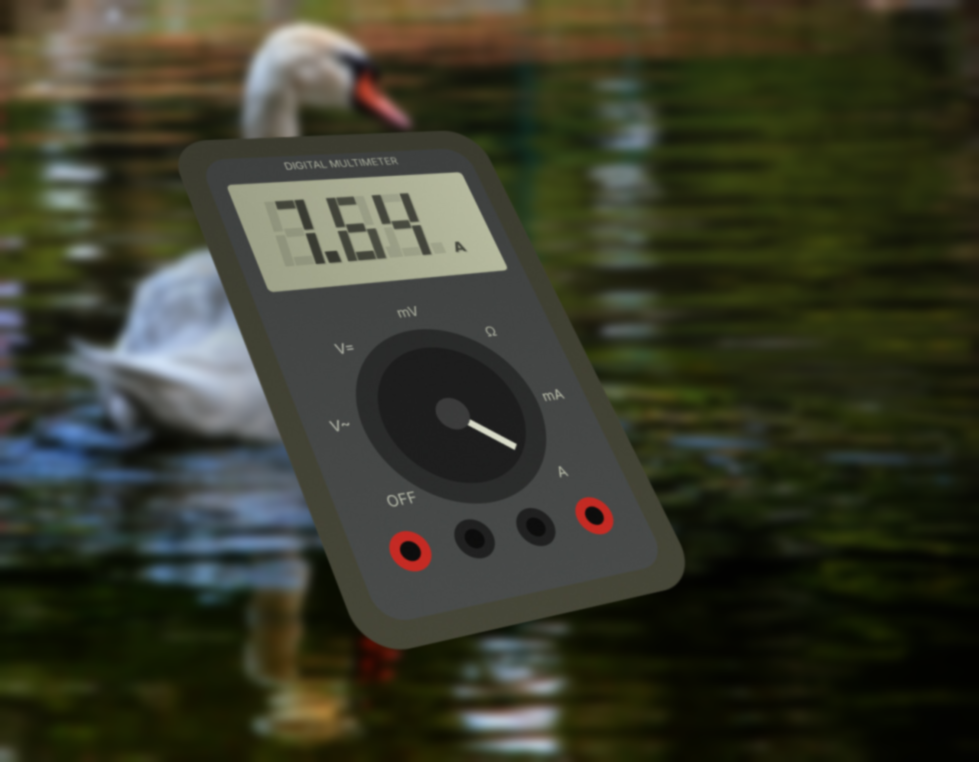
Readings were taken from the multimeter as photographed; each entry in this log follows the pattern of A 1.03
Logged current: A 7.64
